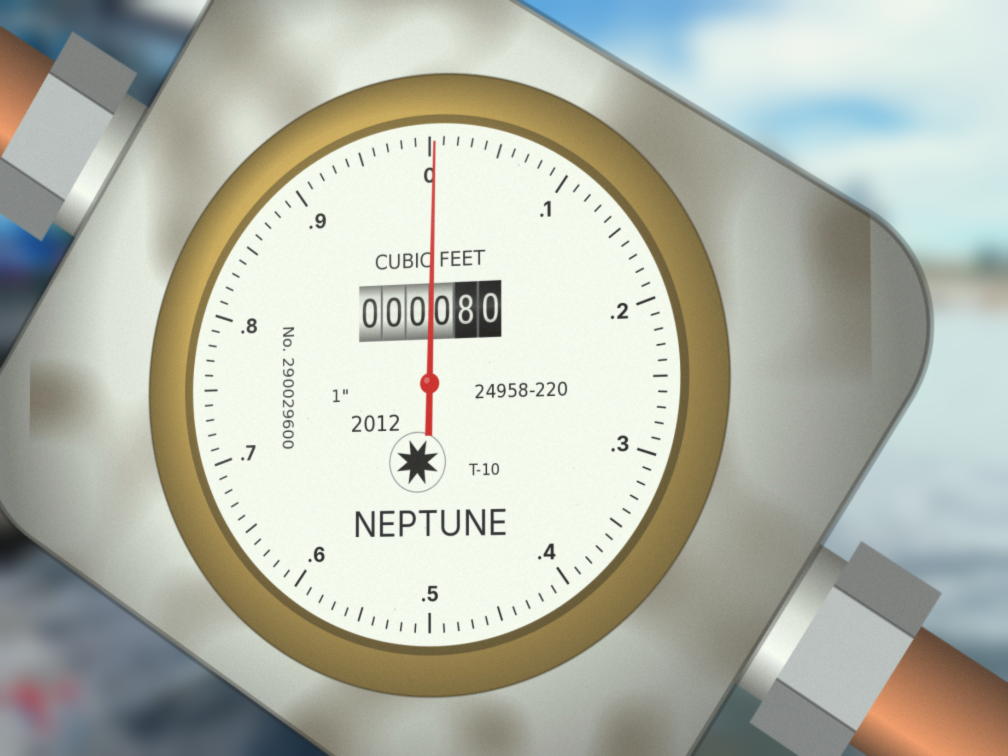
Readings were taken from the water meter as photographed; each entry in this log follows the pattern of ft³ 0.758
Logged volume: ft³ 80.00
